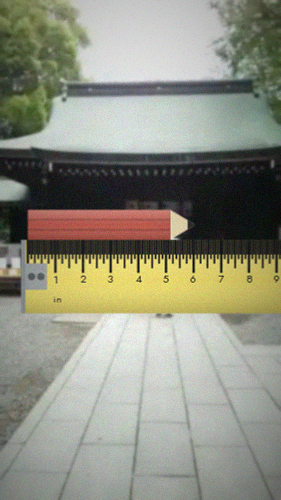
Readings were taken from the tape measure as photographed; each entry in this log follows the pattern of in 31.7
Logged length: in 6
